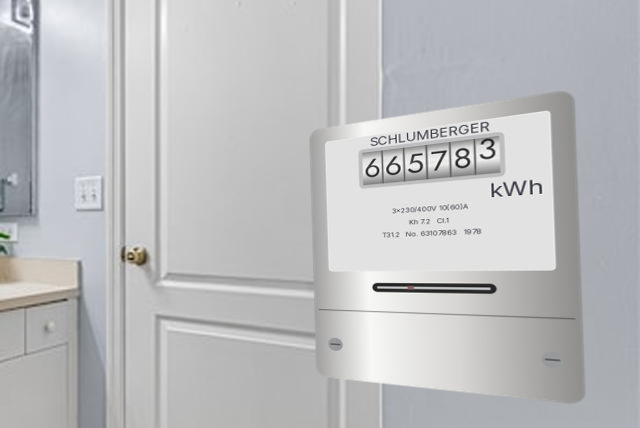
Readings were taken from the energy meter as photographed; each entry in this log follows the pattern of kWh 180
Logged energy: kWh 665783
